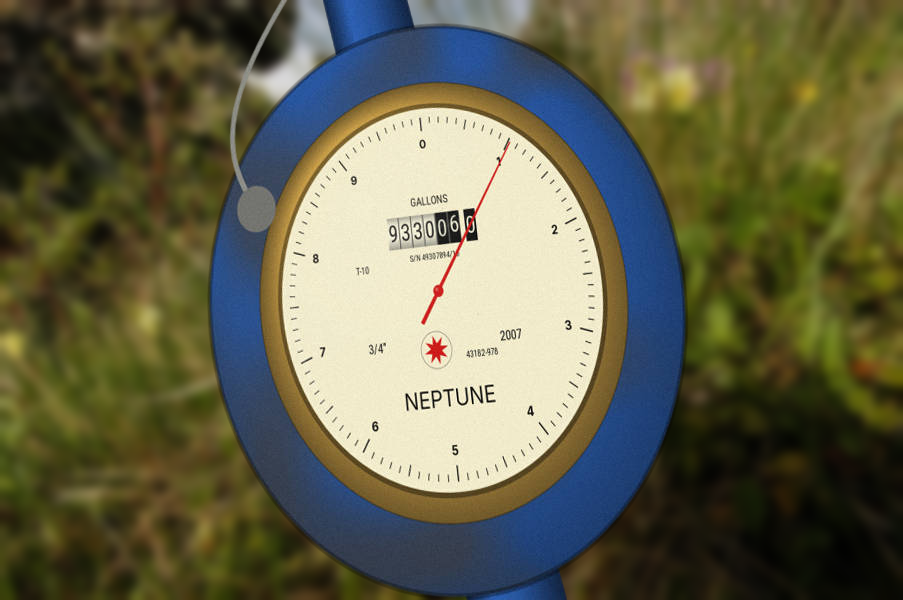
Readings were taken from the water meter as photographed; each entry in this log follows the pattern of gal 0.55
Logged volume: gal 9330061.0
